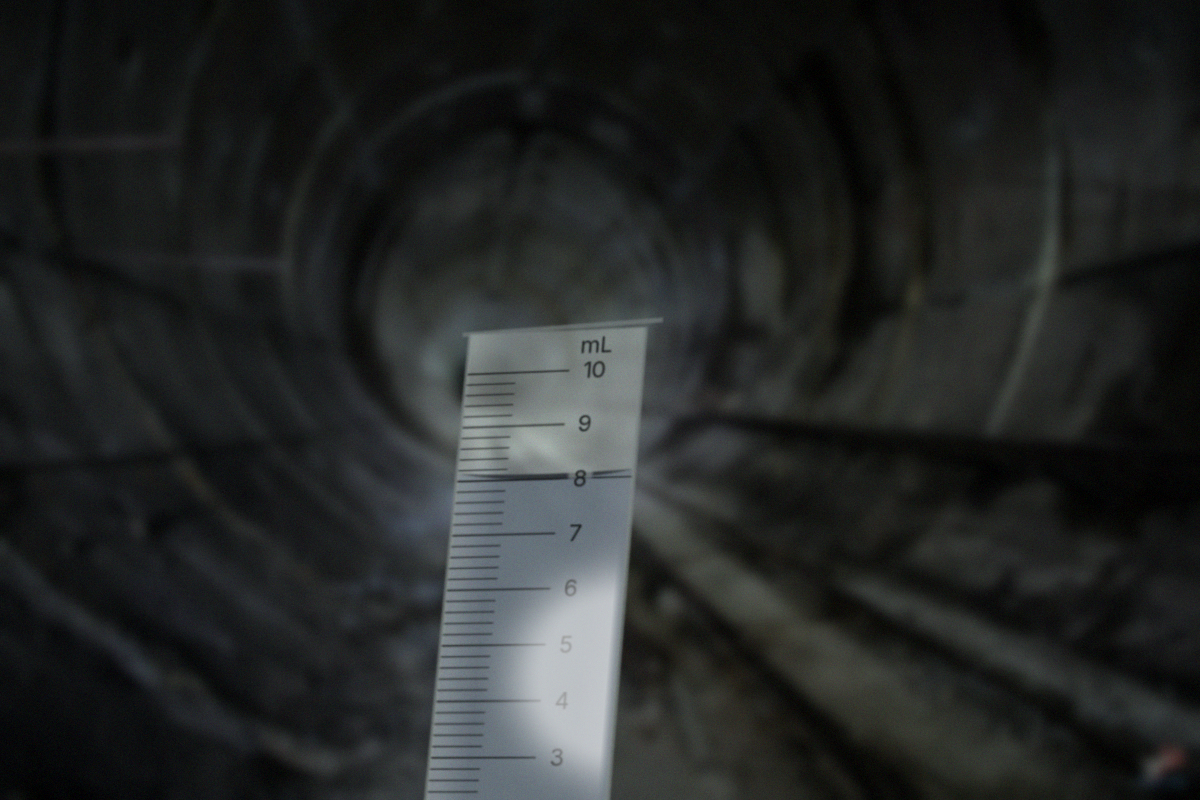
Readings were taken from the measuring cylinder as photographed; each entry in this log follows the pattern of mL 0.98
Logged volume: mL 8
